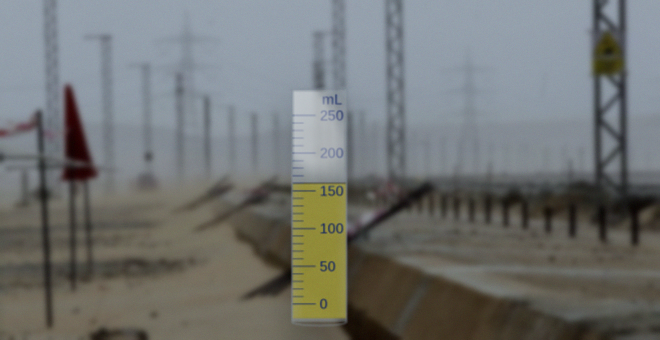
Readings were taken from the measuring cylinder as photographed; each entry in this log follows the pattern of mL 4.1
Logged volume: mL 160
